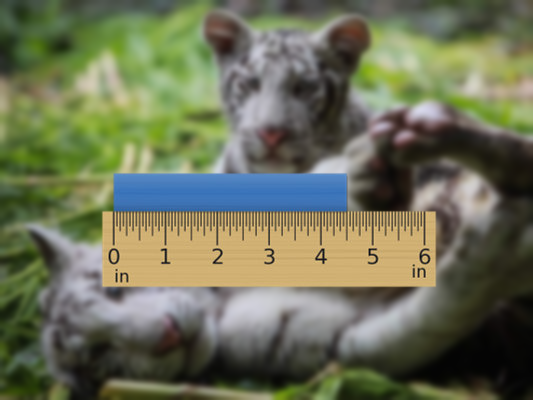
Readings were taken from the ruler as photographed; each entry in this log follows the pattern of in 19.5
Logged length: in 4.5
